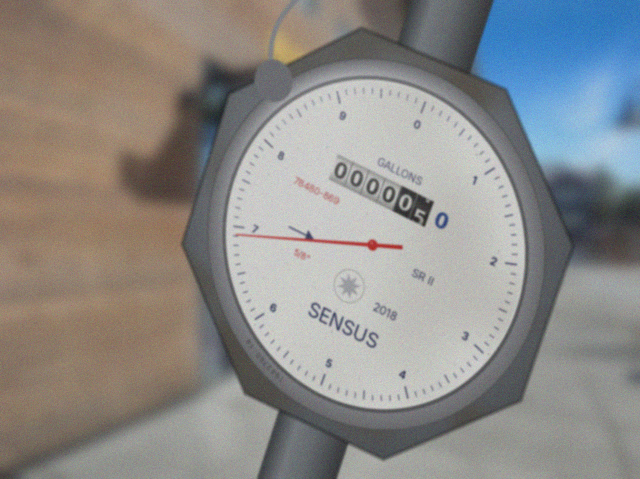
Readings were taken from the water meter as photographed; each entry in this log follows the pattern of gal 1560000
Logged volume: gal 46.9
